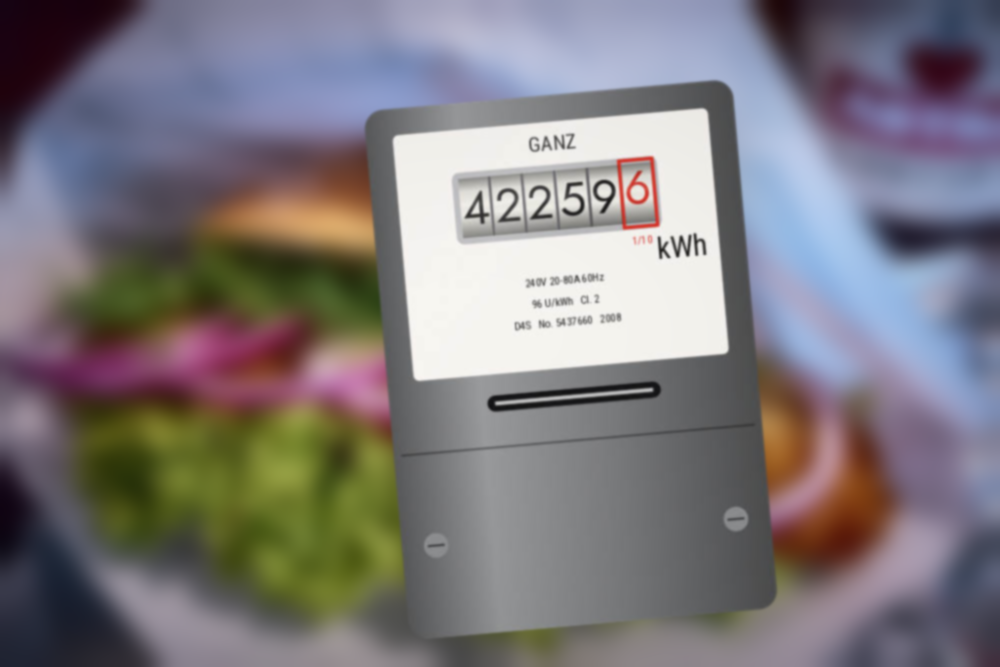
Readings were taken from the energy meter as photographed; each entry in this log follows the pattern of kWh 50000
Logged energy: kWh 42259.6
